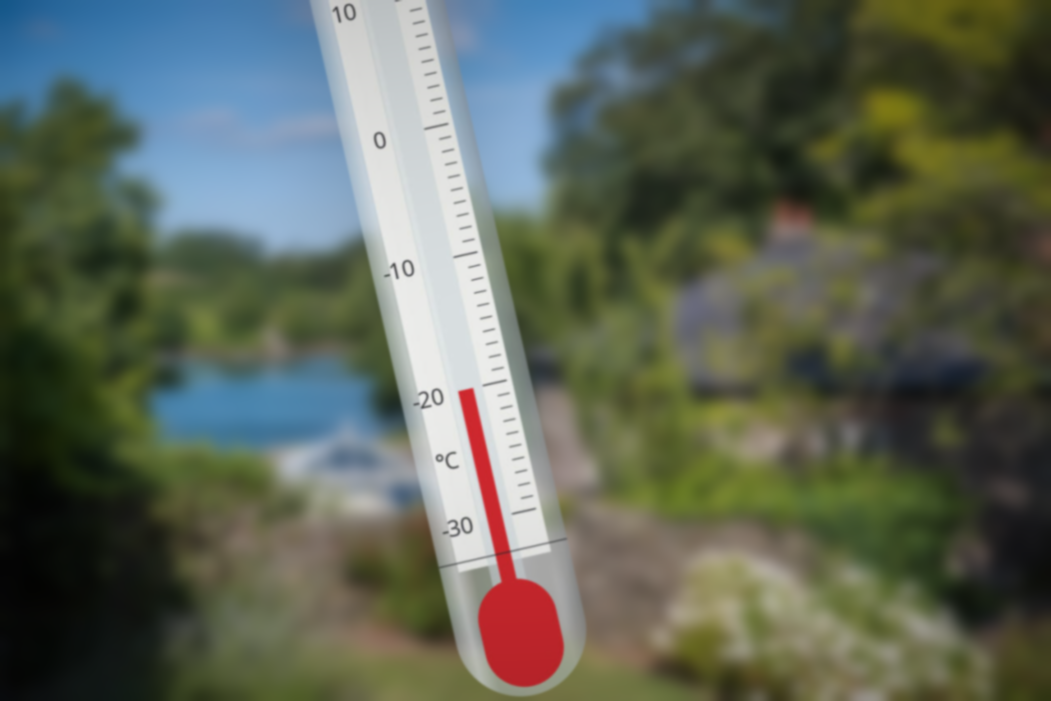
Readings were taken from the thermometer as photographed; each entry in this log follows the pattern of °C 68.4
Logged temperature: °C -20
